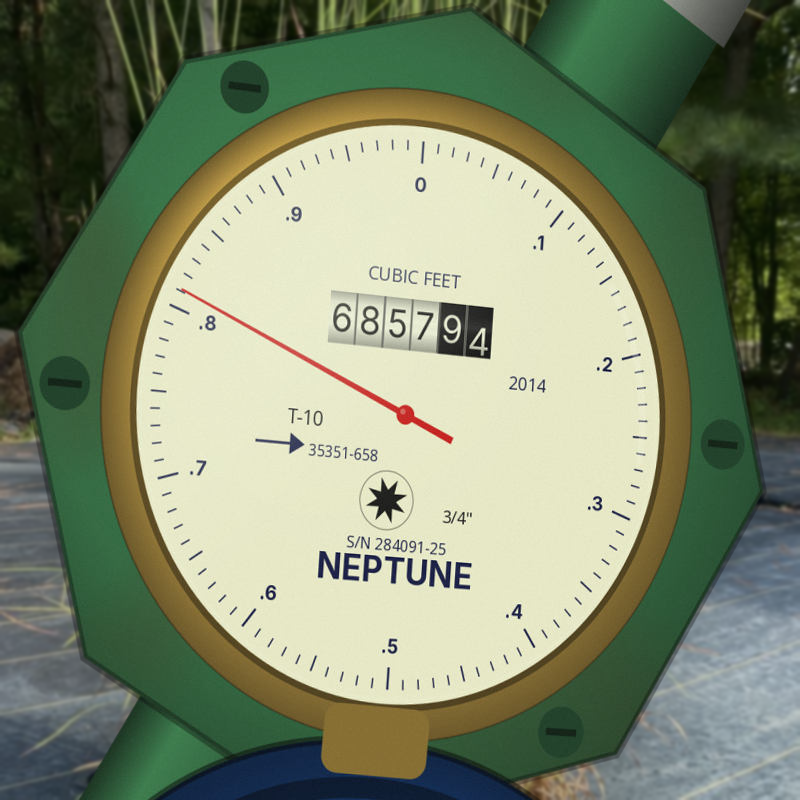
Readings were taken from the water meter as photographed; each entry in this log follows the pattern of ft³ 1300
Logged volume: ft³ 685793.81
